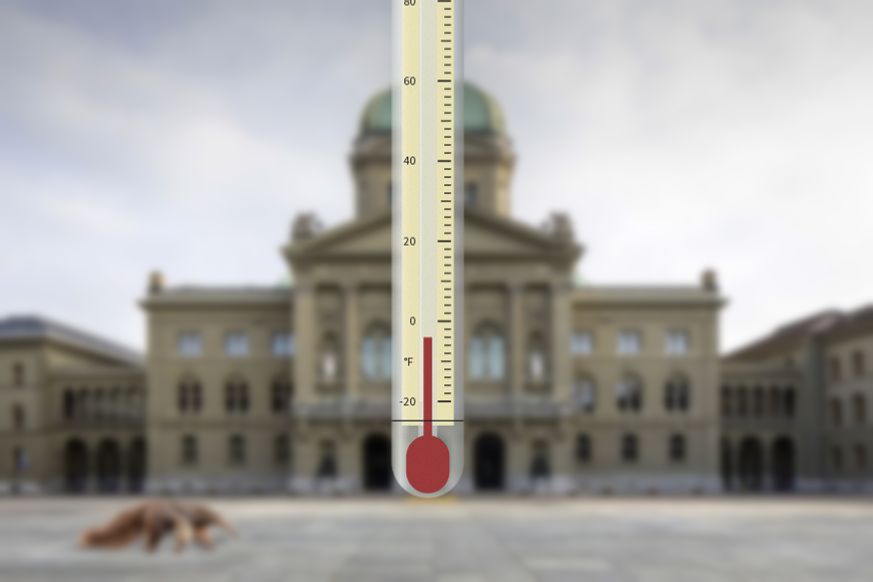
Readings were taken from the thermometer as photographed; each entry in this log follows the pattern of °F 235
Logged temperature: °F -4
